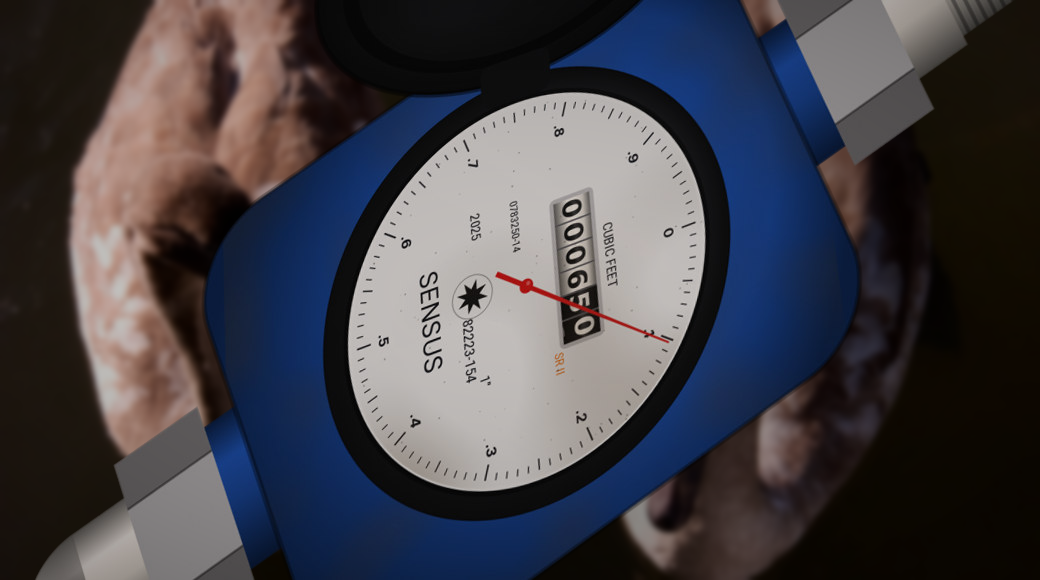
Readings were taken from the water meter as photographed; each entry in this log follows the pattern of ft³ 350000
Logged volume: ft³ 650.10
